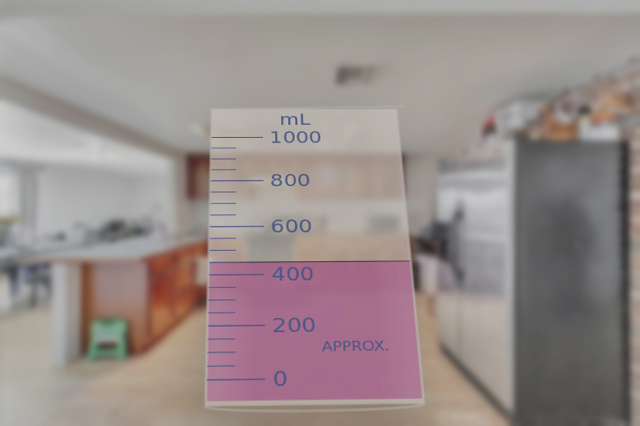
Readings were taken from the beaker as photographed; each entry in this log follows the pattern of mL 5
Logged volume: mL 450
